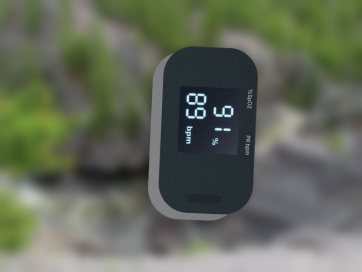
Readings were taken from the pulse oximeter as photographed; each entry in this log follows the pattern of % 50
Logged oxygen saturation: % 91
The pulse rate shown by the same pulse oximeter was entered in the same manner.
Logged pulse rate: bpm 89
